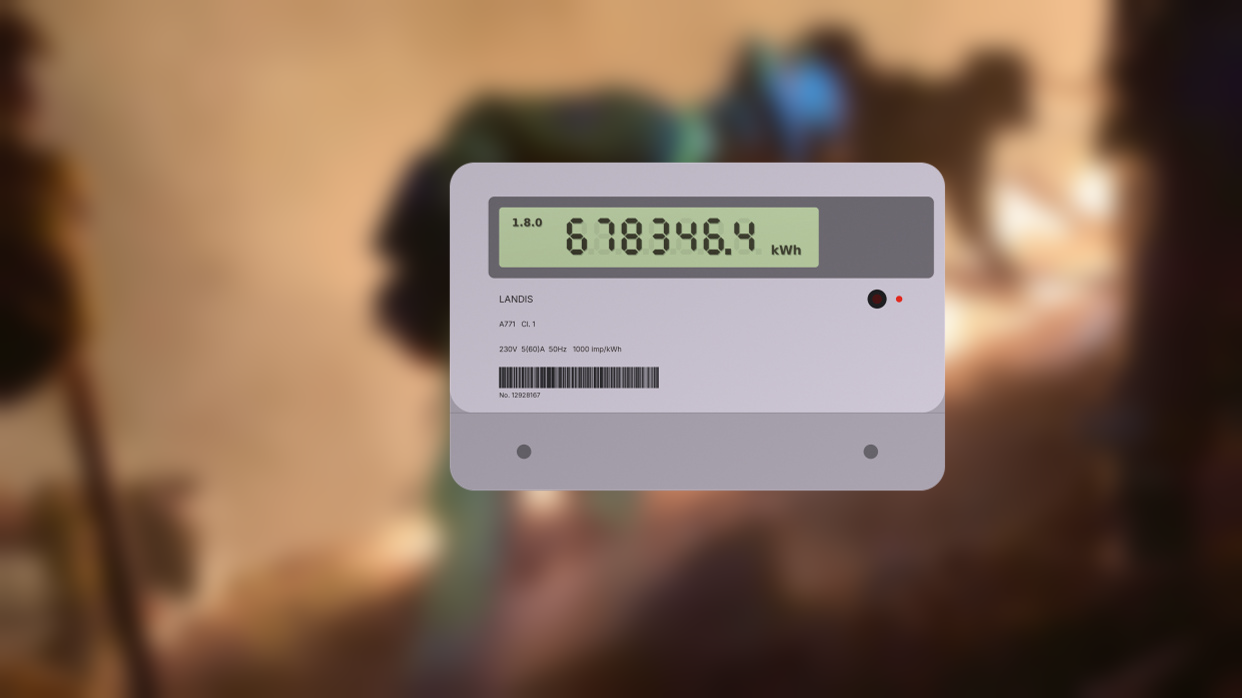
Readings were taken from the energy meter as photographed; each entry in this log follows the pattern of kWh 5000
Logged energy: kWh 678346.4
